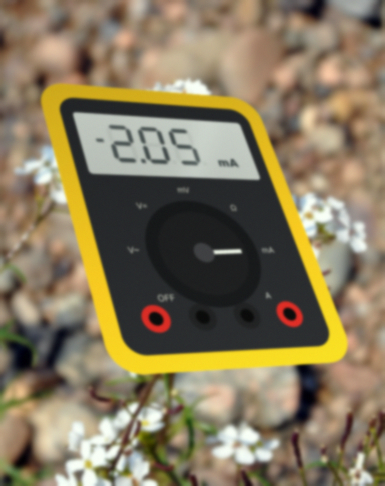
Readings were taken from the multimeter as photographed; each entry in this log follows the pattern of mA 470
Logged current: mA -2.05
